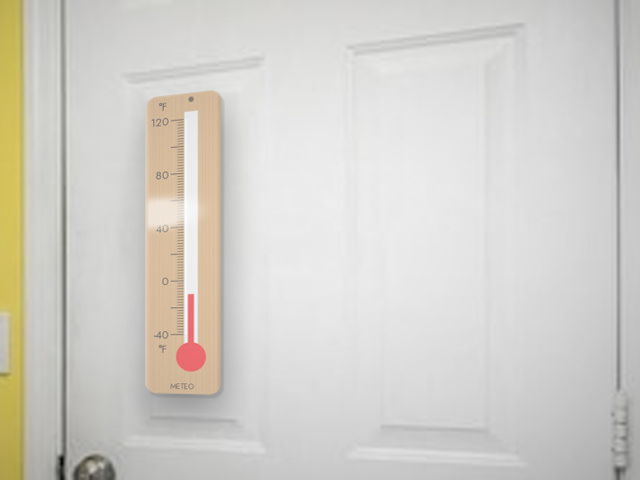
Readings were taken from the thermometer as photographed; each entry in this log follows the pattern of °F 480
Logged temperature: °F -10
